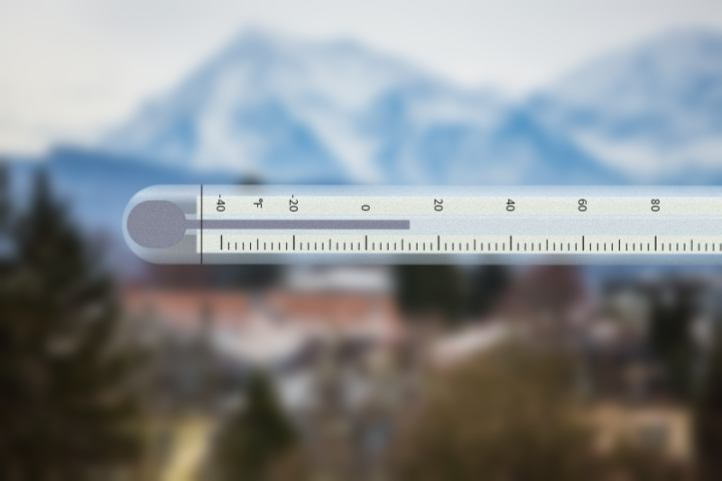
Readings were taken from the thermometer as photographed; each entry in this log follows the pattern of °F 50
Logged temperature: °F 12
